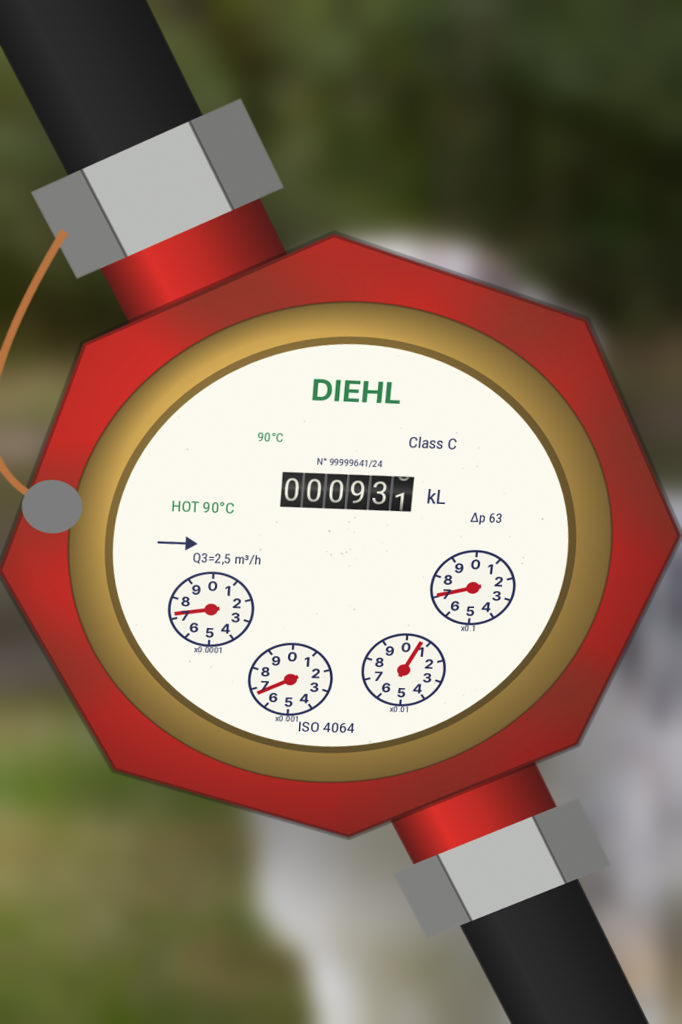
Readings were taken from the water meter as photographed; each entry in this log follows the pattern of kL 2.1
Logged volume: kL 930.7067
